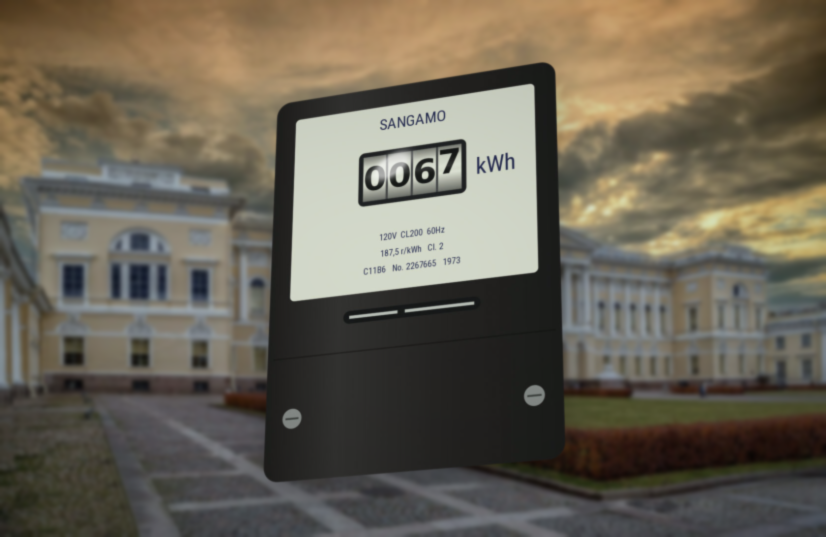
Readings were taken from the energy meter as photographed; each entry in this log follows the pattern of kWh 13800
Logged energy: kWh 67
